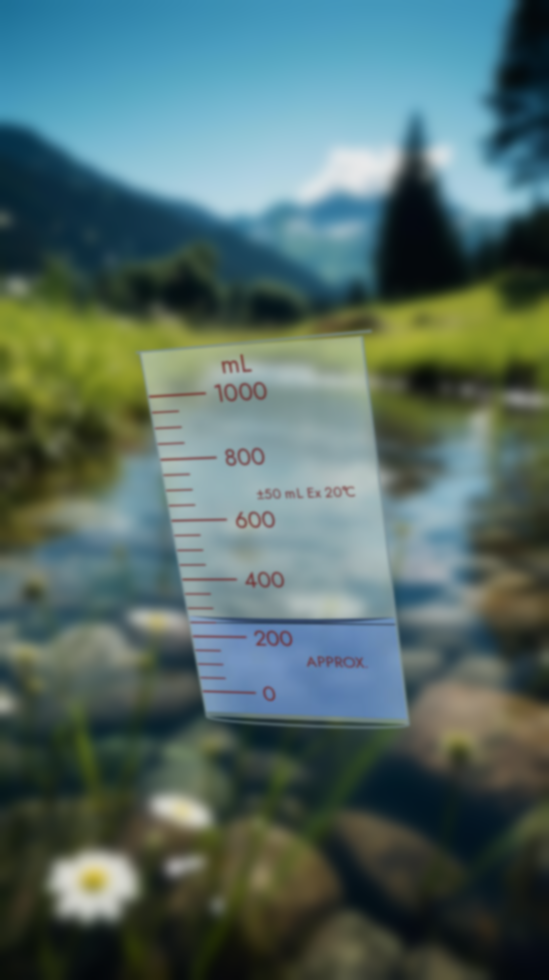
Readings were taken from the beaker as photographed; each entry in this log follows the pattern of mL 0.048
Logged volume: mL 250
